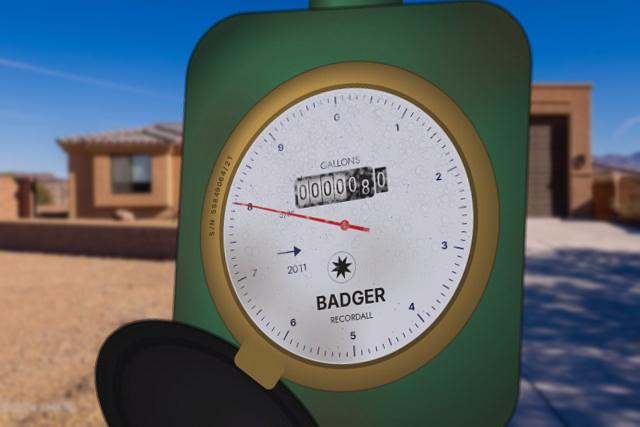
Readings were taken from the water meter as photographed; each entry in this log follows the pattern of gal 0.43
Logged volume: gal 78.0
